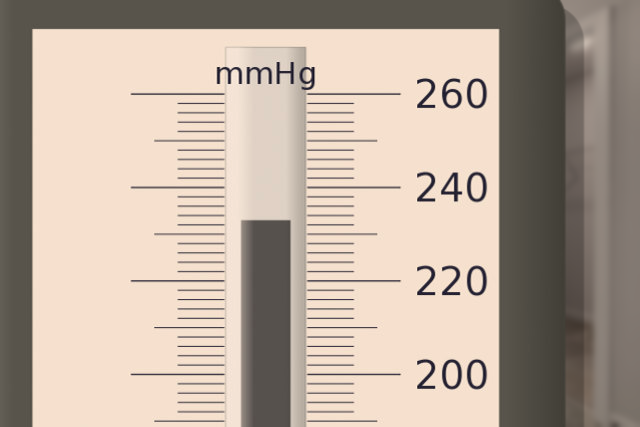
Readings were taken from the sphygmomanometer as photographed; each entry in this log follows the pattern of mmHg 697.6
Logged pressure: mmHg 233
